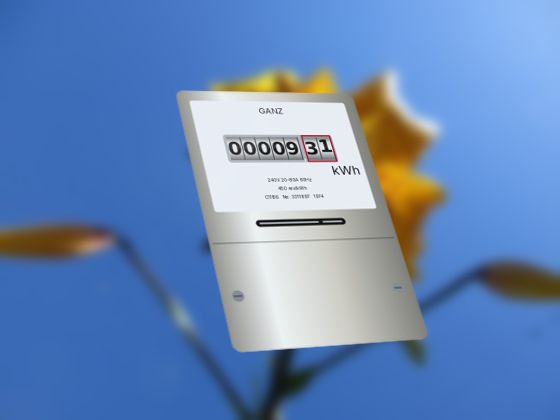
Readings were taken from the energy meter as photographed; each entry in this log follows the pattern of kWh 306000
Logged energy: kWh 9.31
